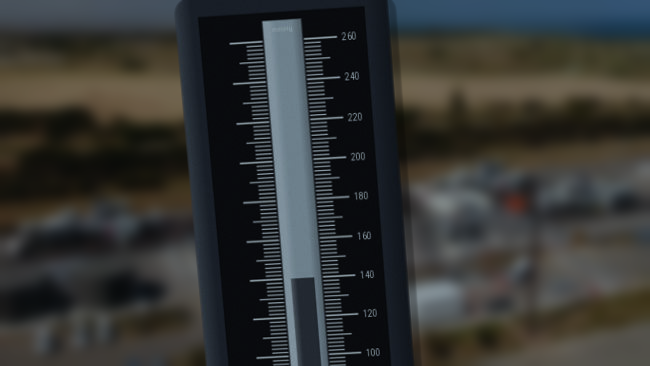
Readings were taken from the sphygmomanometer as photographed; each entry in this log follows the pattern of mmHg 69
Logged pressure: mmHg 140
